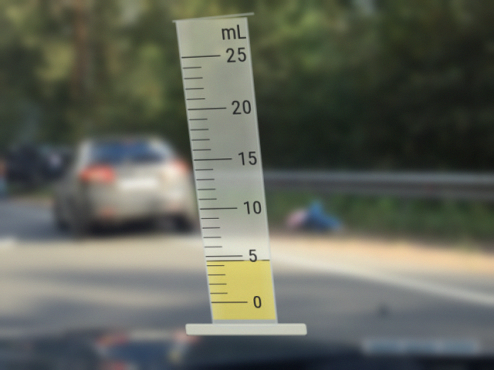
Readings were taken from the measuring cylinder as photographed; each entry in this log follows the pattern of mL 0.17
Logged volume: mL 4.5
